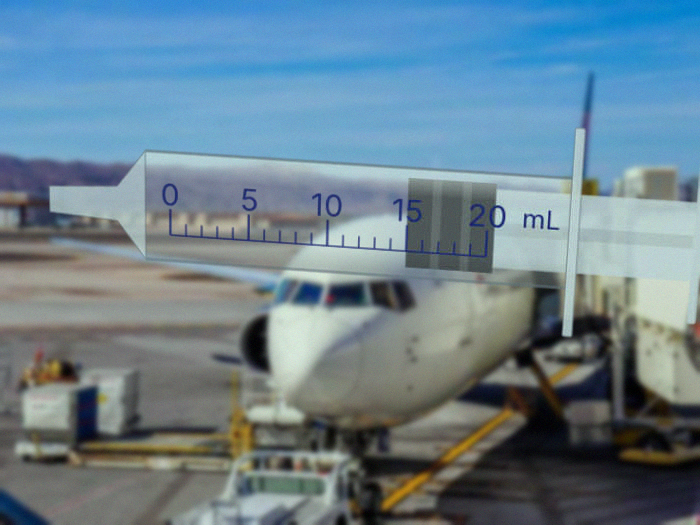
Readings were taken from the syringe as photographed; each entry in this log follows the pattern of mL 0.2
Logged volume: mL 15
